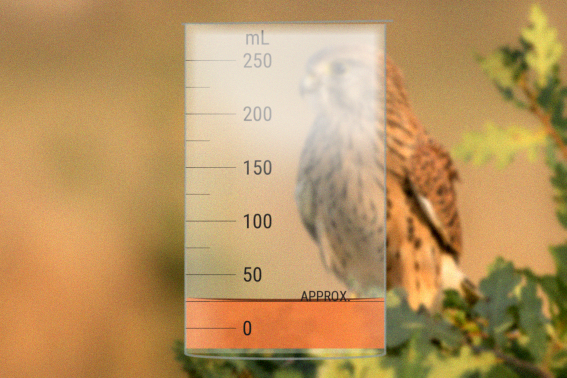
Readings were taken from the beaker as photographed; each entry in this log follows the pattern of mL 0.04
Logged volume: mL 25
